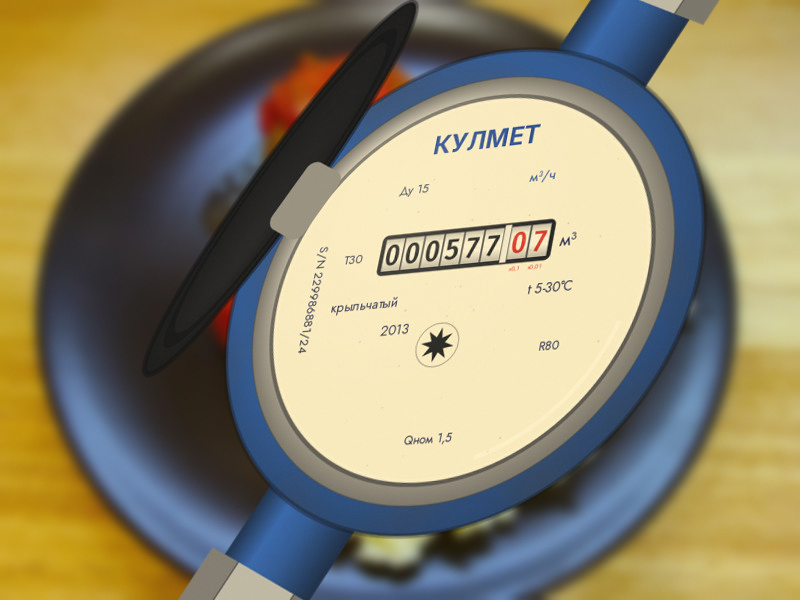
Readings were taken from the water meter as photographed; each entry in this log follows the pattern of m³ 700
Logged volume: m³ 577.07
